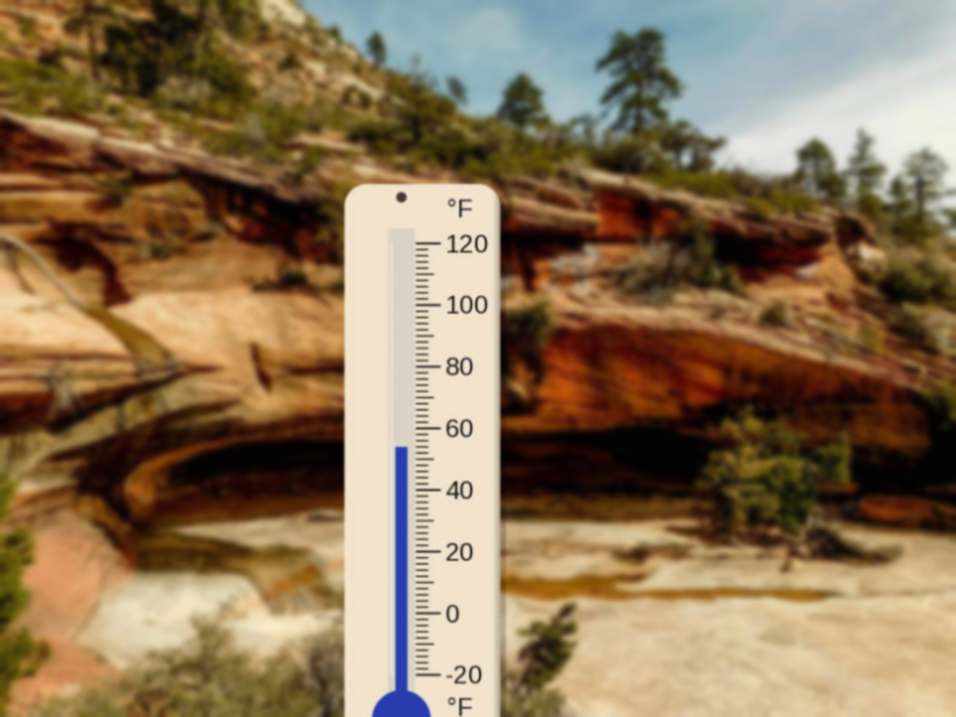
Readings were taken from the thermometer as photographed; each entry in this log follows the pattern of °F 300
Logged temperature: °F 54
